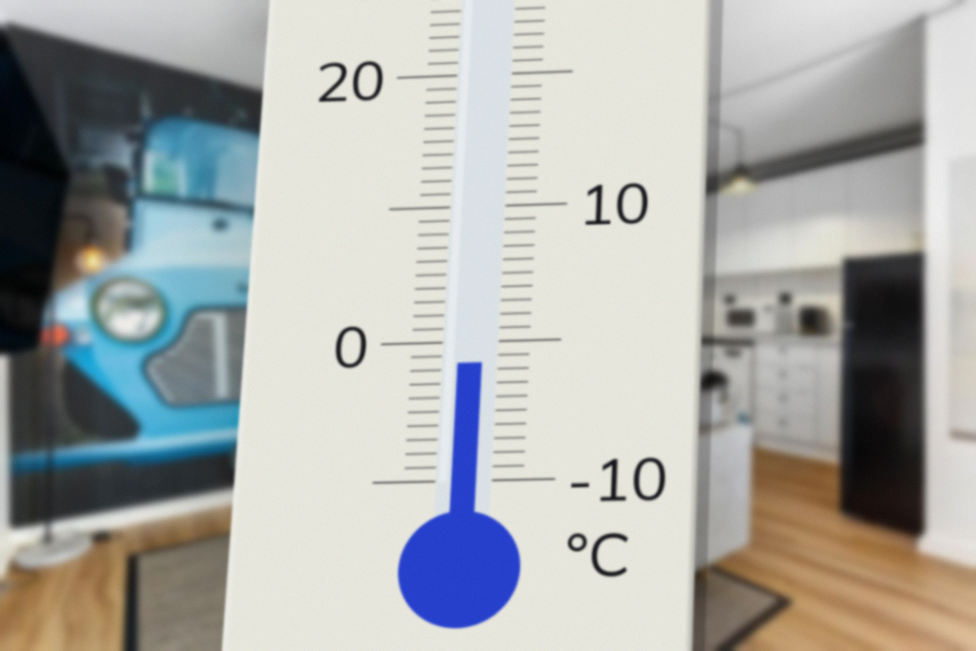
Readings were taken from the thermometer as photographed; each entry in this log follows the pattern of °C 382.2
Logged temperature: °C -1.5
